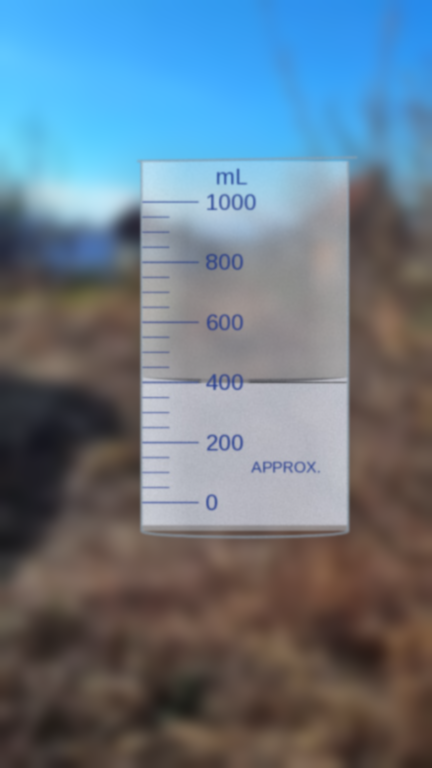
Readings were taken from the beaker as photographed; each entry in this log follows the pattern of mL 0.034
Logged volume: mL 400
